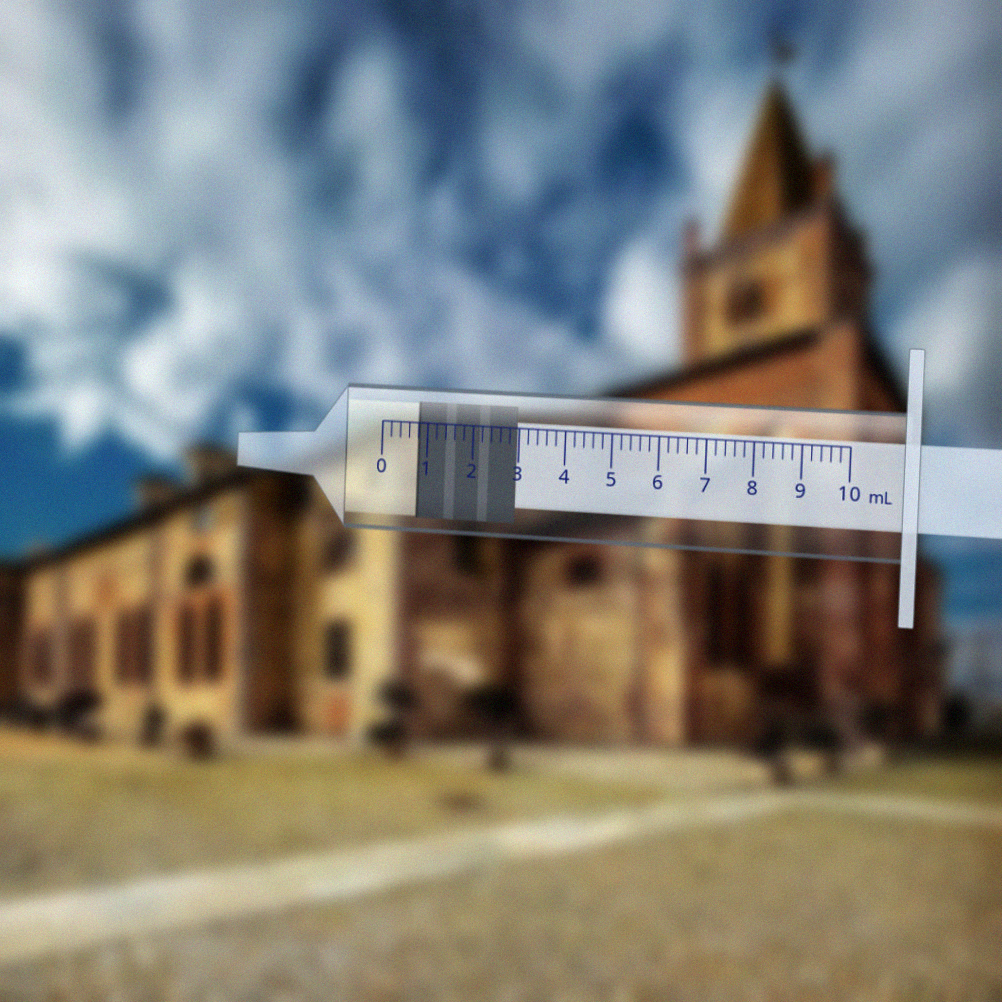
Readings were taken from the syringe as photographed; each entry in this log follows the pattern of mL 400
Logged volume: mL 0.8
